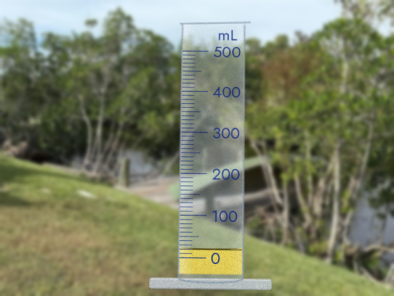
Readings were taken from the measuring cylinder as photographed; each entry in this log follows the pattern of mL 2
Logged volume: mL 20
